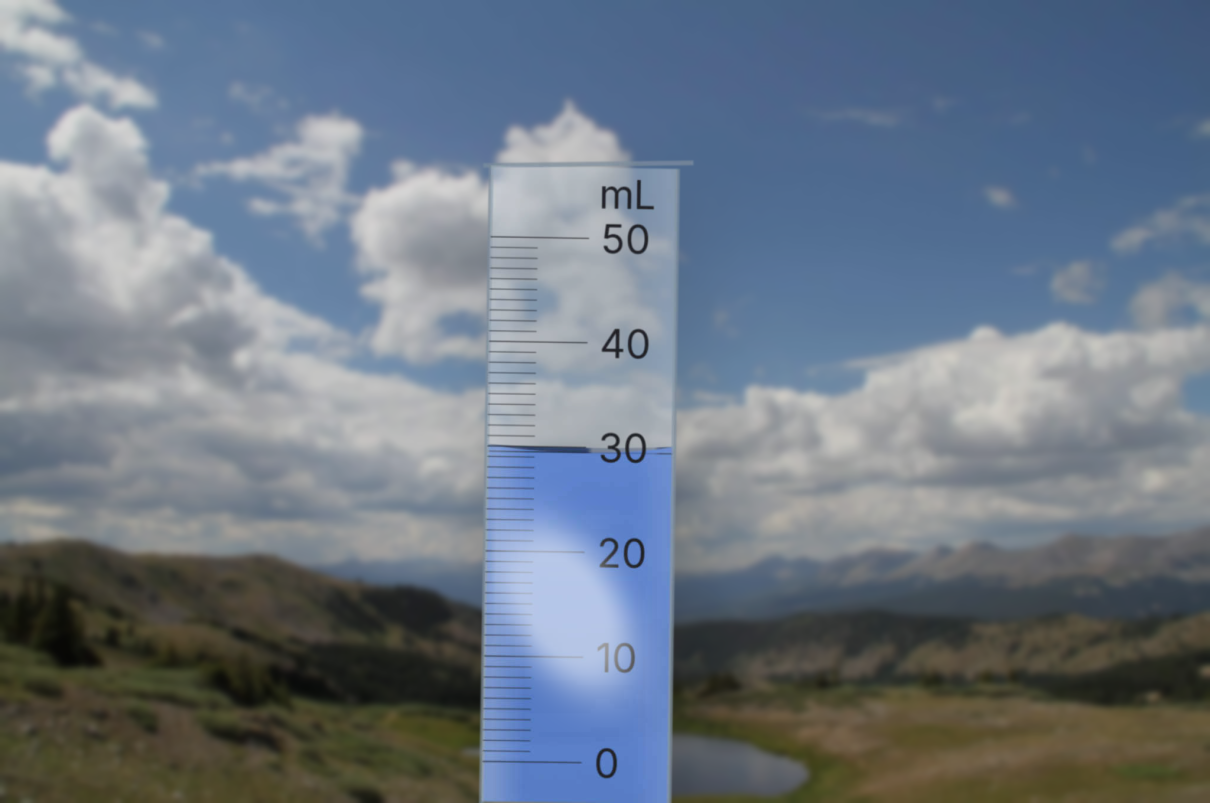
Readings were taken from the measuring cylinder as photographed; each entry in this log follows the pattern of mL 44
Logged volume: mL 29.5
